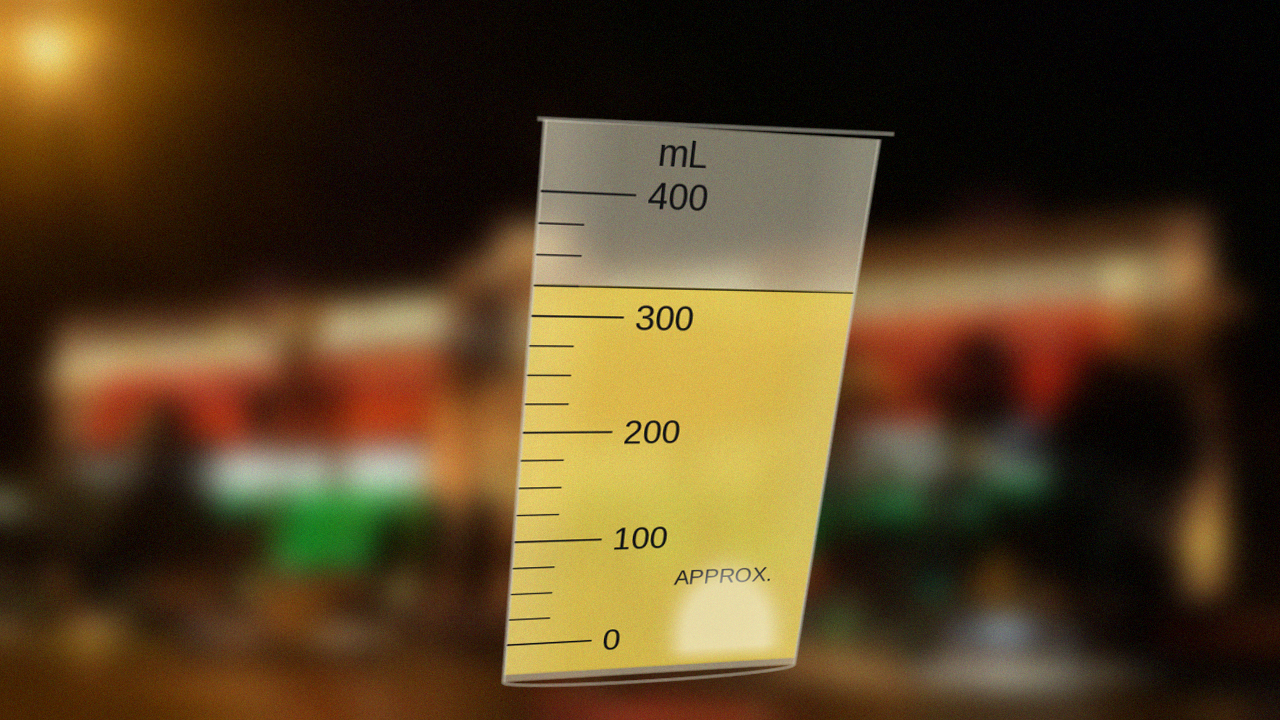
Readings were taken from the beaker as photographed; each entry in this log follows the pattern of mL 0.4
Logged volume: mL 325
